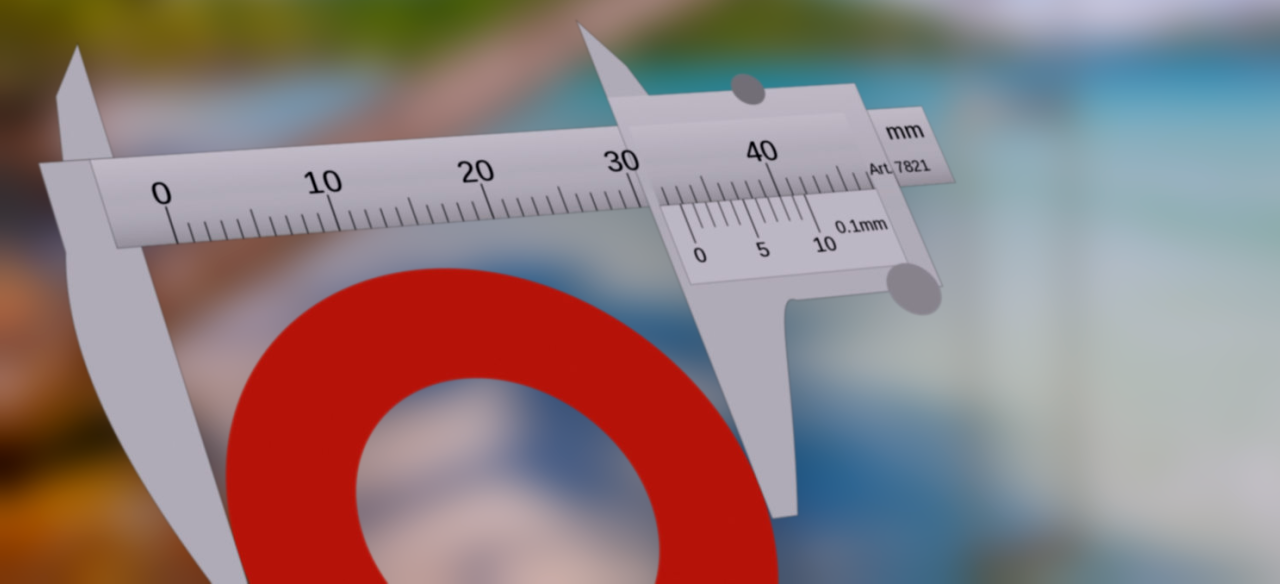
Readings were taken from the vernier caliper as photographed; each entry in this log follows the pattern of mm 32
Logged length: mm 32.8
